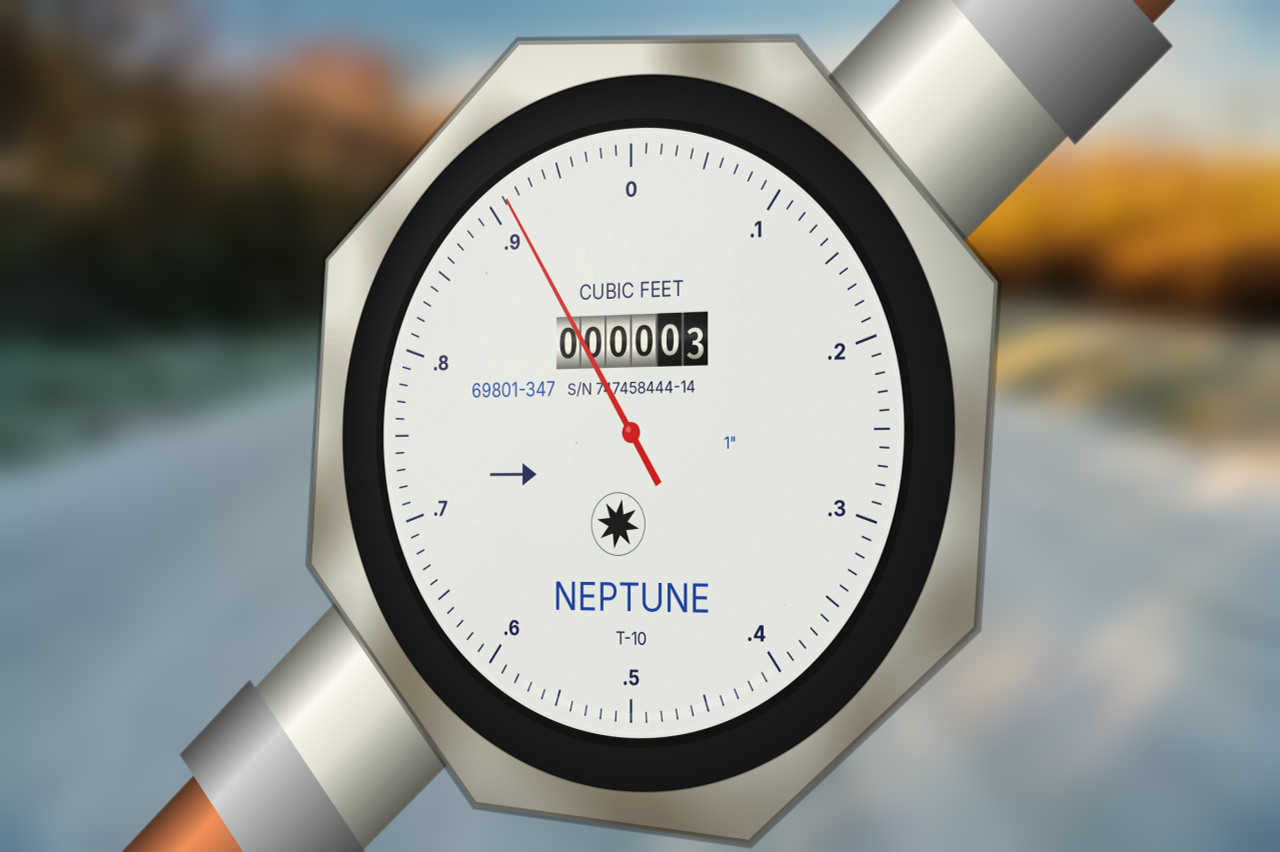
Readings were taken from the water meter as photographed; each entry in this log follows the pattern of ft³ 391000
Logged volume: ft³ 2.91
